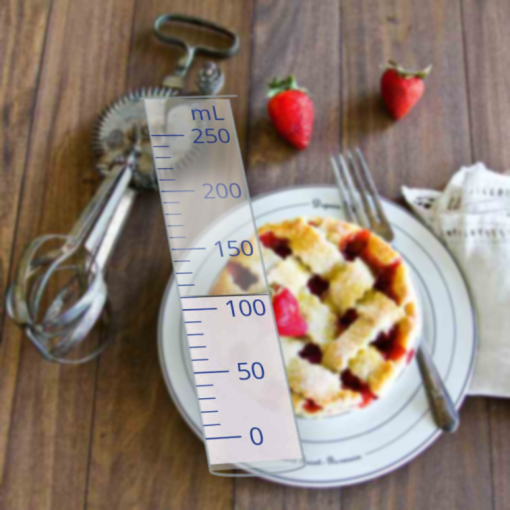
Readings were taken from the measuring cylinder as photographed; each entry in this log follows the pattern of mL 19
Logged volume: mL 110
